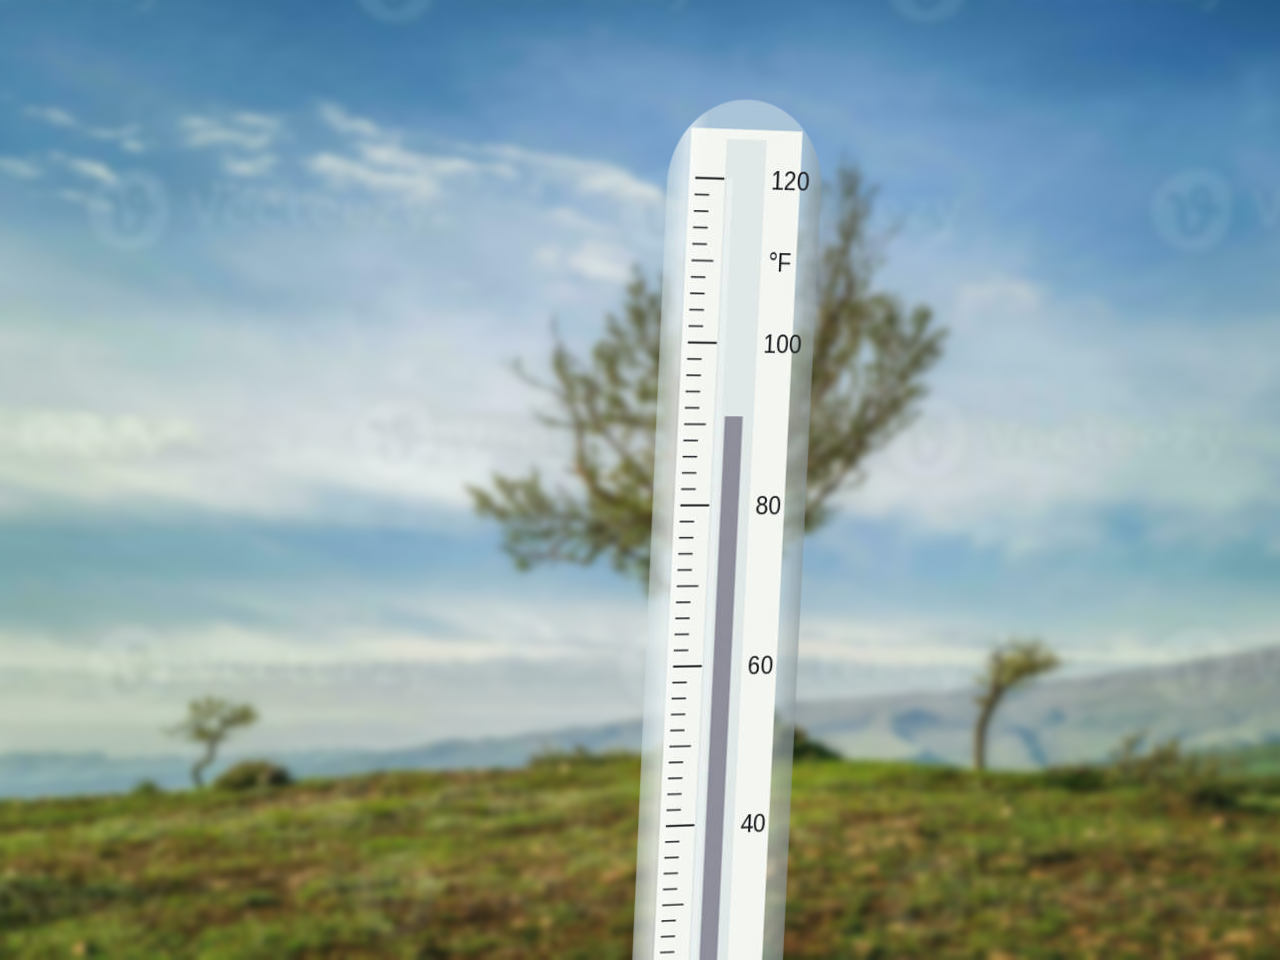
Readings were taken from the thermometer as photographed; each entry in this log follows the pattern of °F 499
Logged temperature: °F 91
